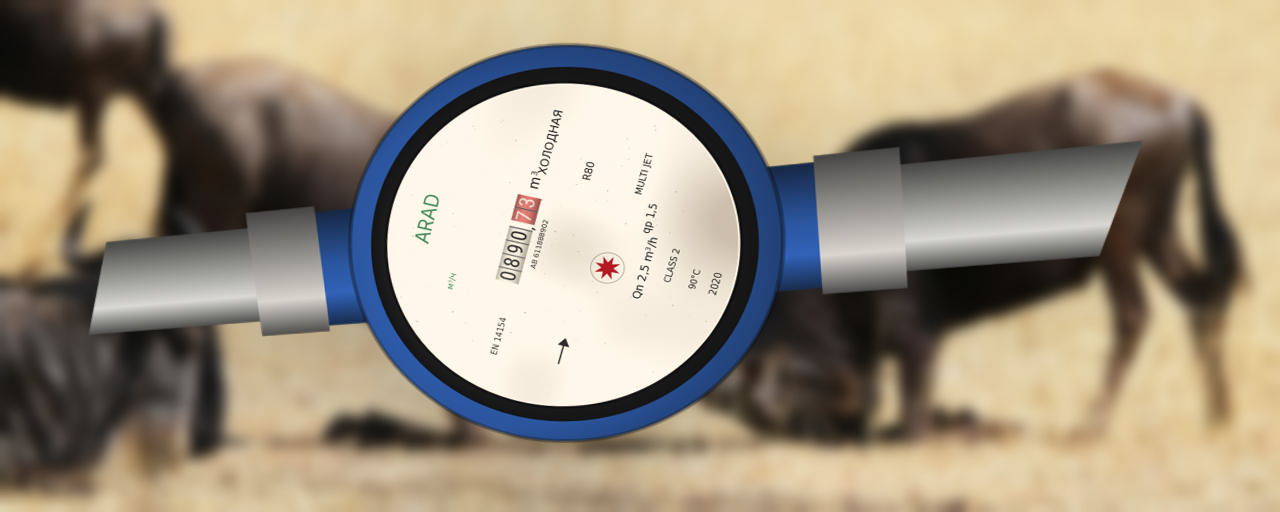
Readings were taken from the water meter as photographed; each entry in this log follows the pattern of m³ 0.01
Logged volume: m³ 890.73
